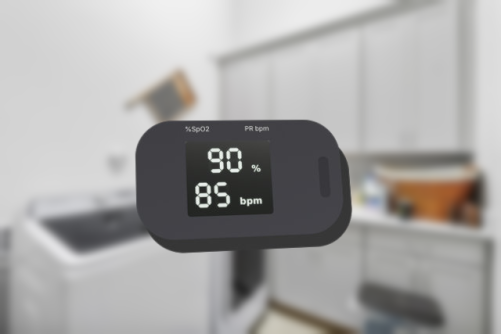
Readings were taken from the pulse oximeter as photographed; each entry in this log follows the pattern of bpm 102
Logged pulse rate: bpm 85
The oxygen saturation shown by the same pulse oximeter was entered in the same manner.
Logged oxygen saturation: % 90
